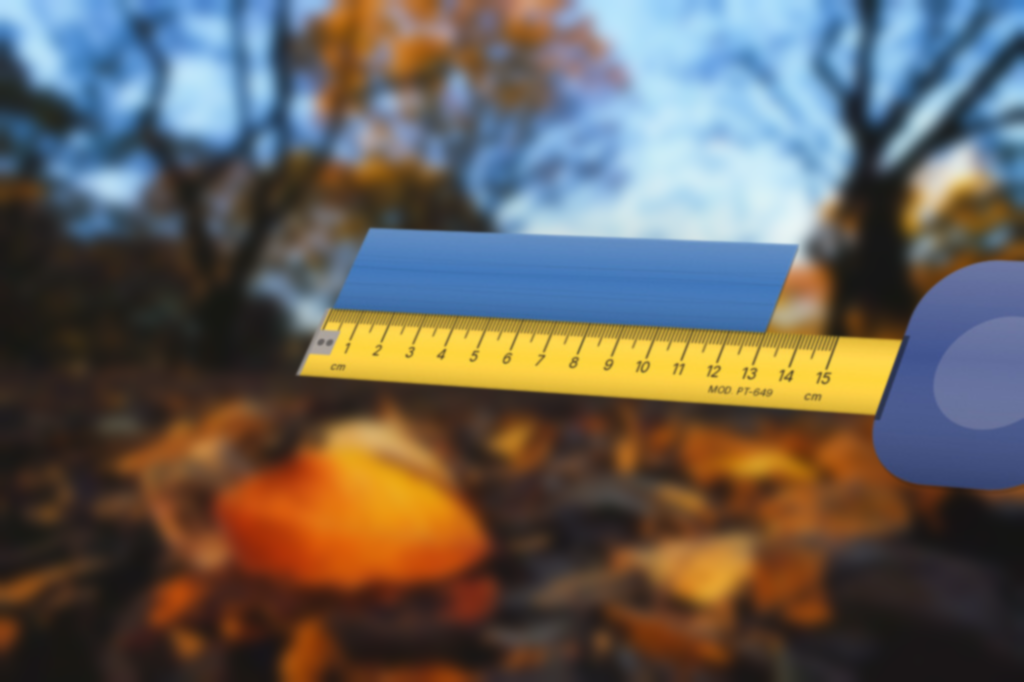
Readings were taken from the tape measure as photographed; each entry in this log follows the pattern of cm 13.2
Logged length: cm 13
